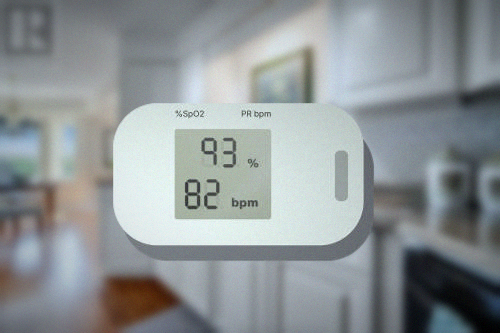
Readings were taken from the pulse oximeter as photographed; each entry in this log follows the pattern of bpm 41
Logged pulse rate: bpm 82
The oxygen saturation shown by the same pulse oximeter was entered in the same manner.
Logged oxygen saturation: % 93
